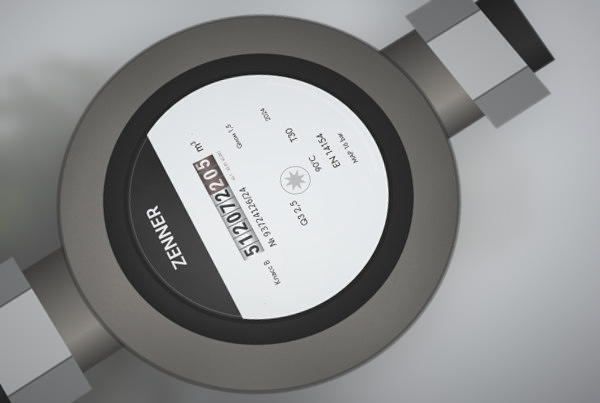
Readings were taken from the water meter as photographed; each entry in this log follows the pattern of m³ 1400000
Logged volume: m³ 512072.205
